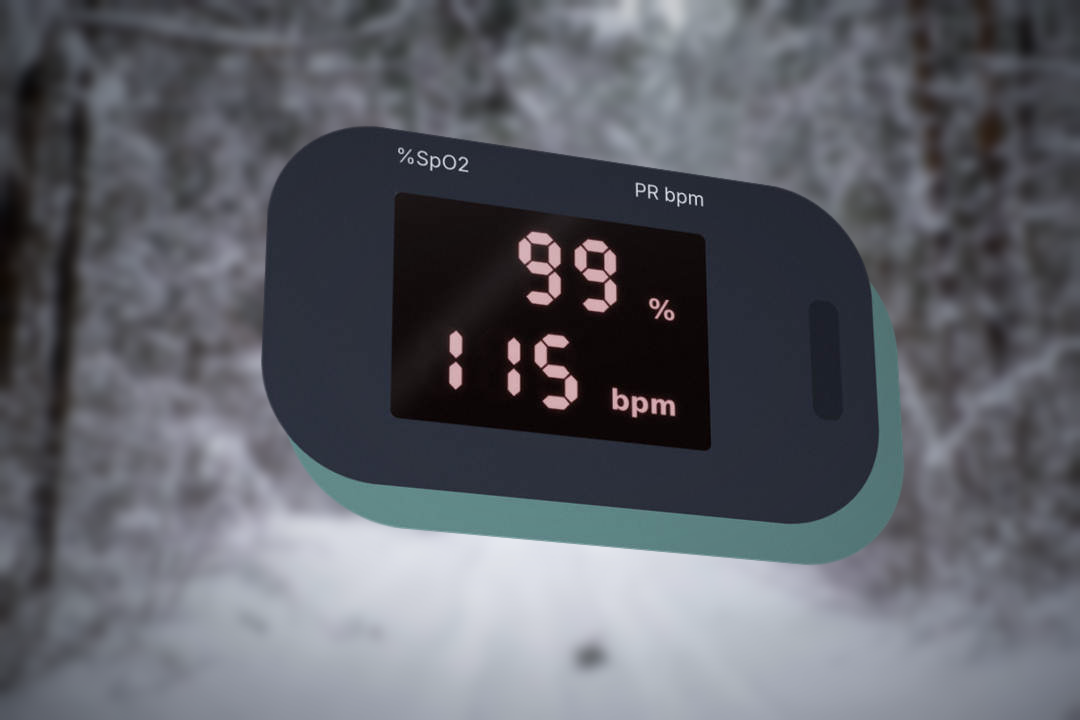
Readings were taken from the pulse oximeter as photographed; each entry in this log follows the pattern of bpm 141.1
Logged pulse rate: bpm 115
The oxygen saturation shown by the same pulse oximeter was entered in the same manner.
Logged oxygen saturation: % 99
